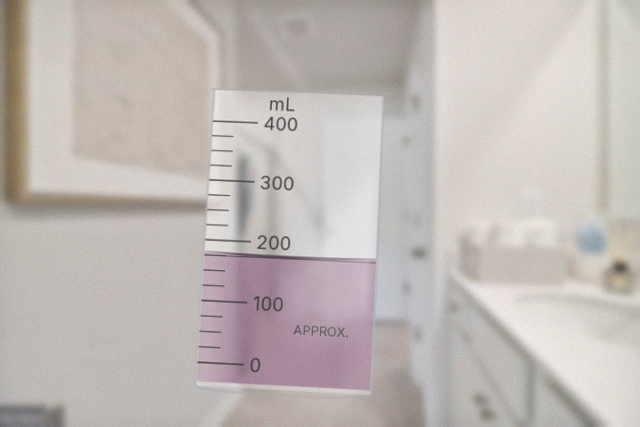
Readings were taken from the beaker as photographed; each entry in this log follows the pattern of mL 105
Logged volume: mL 175
